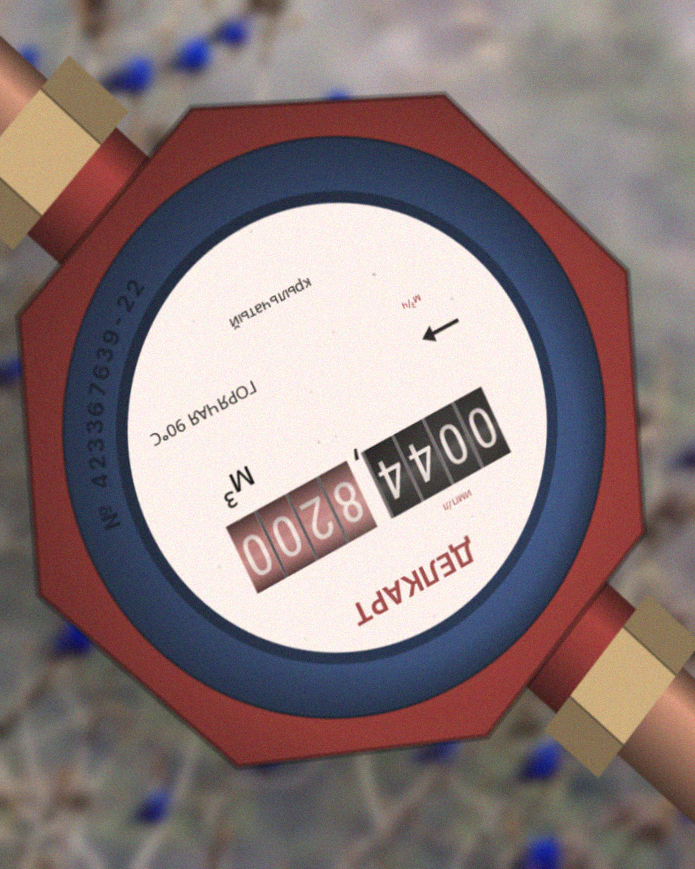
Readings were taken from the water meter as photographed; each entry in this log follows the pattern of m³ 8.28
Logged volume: m³ 44.8200
